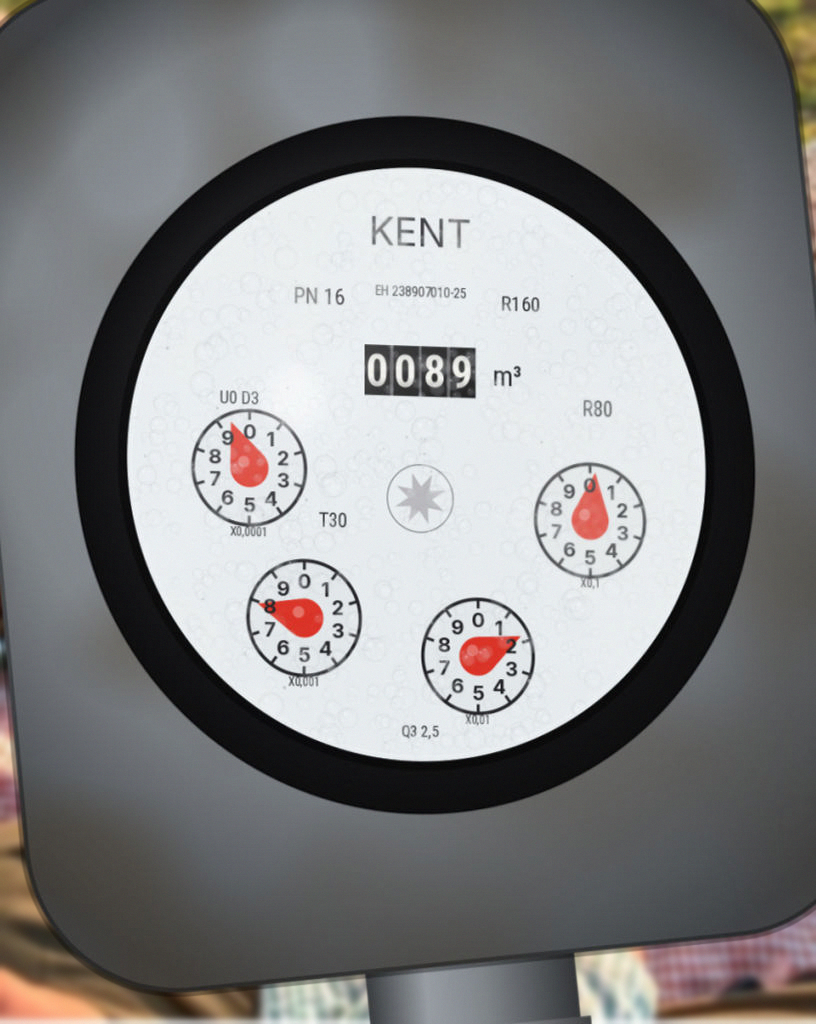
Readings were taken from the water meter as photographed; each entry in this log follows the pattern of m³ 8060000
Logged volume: m³ 89.0179
